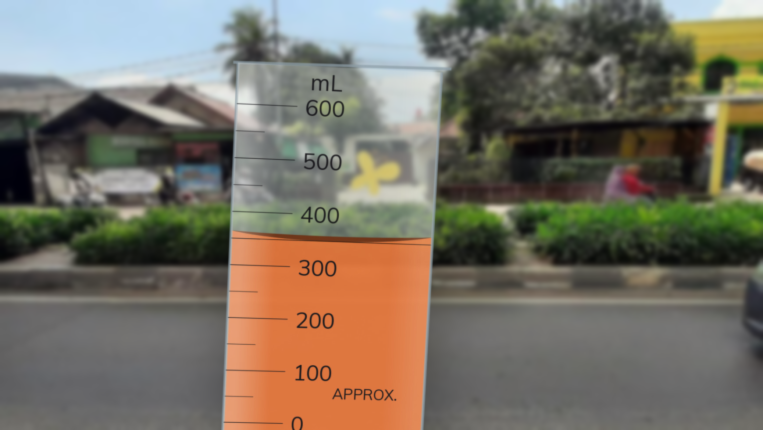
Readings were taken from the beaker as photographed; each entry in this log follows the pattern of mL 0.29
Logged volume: mL 350
